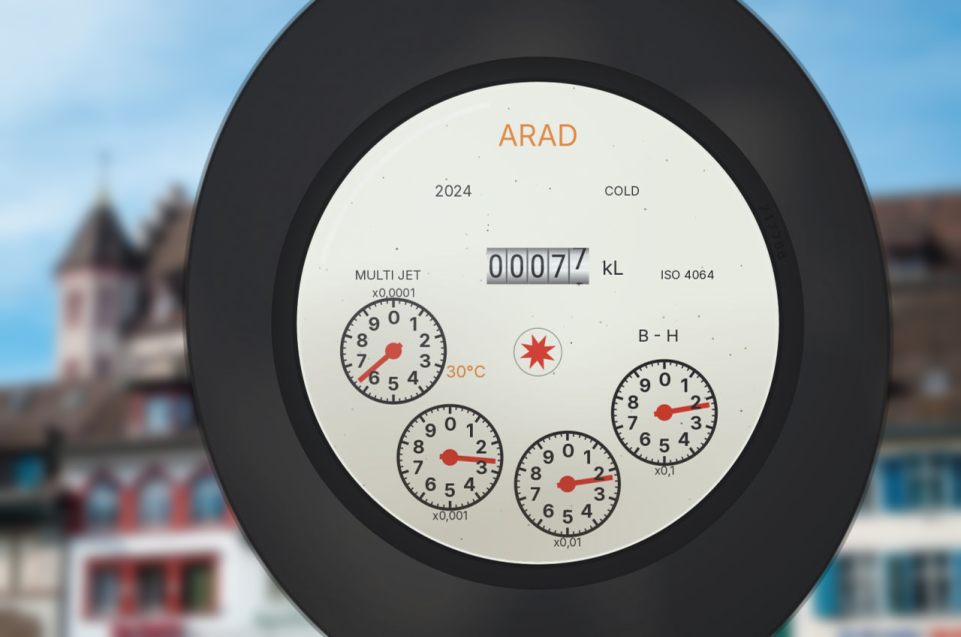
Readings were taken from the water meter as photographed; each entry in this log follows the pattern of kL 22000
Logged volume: kL 77.2226
